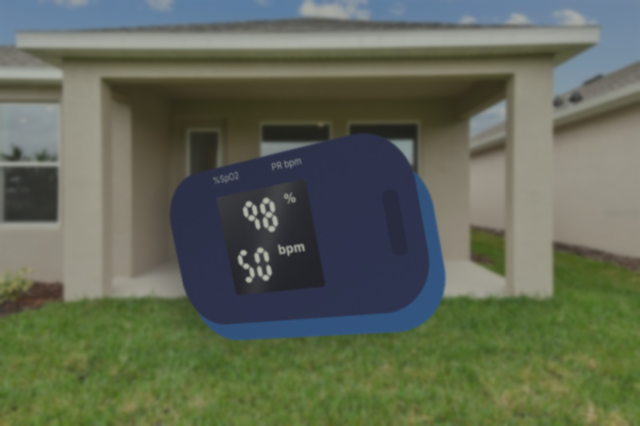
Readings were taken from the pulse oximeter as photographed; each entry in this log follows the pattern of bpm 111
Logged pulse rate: bpm 50
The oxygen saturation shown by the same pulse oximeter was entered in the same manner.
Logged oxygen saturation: % 98
